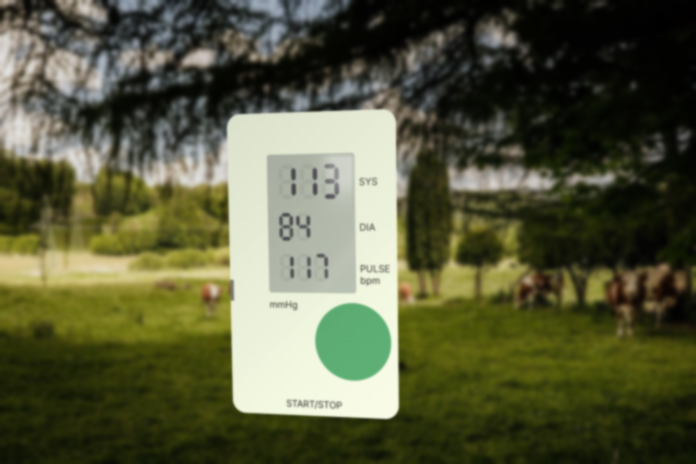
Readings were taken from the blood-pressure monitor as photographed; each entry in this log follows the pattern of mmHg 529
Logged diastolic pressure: mmHg 84
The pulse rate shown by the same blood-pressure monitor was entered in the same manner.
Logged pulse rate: bpm 117
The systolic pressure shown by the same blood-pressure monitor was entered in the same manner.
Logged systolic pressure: mmHg 113
